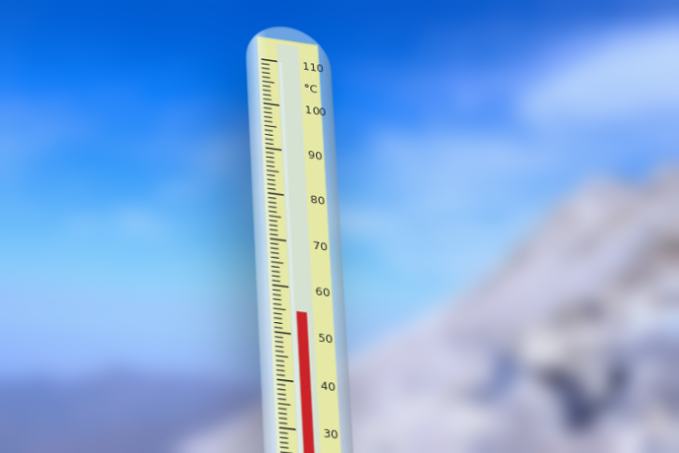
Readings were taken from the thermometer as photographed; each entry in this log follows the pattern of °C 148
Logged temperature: °C 55
